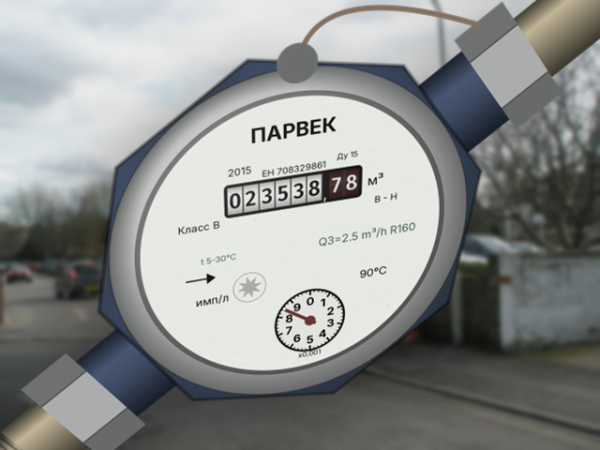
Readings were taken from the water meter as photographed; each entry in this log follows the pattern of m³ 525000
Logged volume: m³ 23538.788
